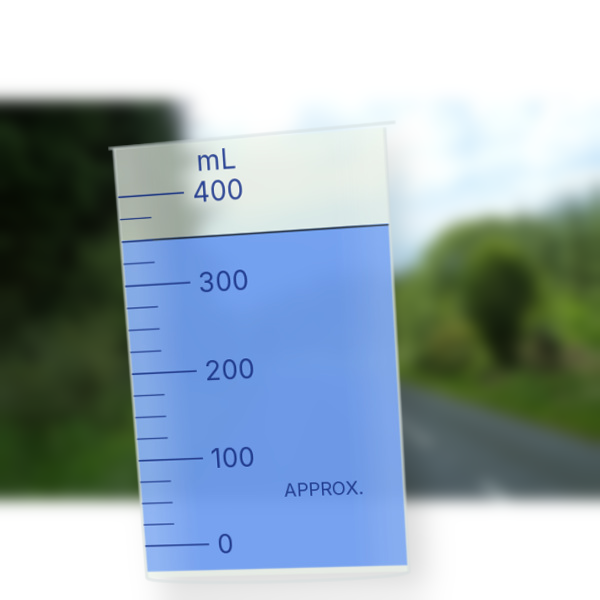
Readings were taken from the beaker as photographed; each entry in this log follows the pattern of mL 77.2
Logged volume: mL 350
